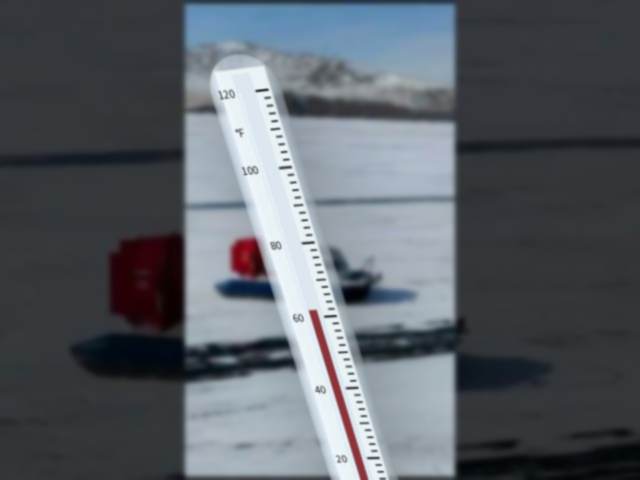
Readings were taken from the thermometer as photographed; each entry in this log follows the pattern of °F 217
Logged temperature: °F 62
